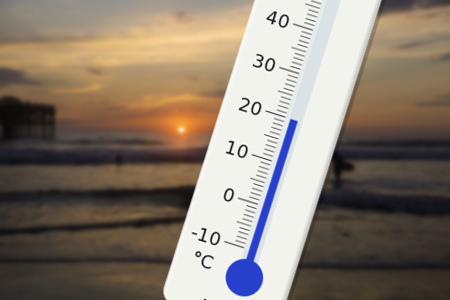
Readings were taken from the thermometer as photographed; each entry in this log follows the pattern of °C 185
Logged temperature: °C 20
